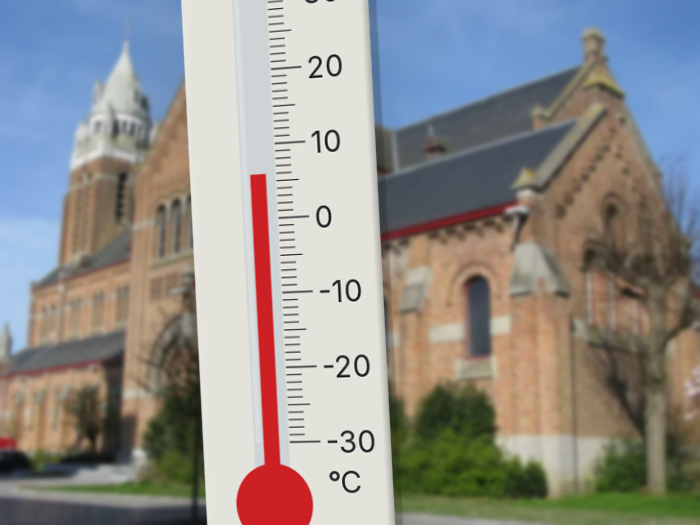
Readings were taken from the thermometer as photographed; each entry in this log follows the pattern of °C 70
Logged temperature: °C 6
